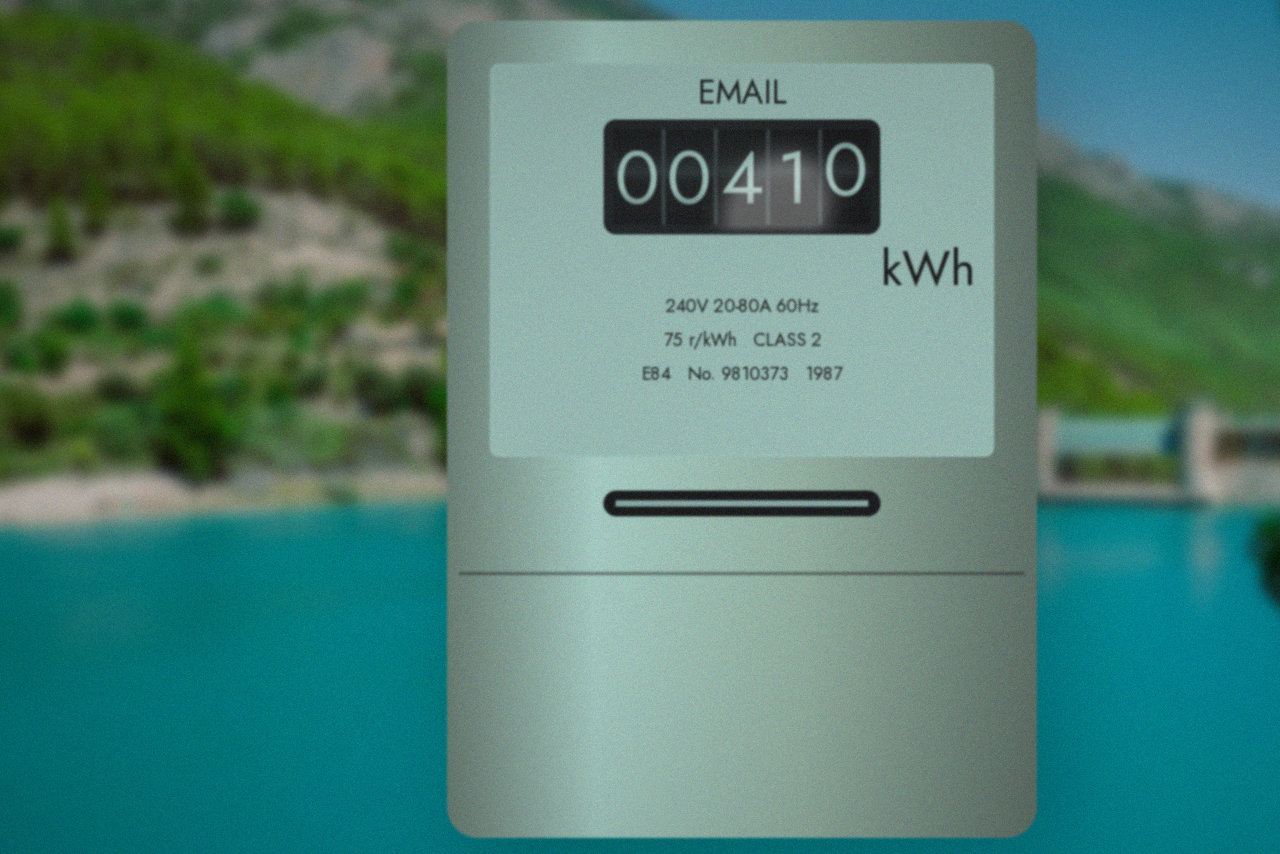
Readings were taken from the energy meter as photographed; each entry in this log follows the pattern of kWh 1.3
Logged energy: kWh 410
